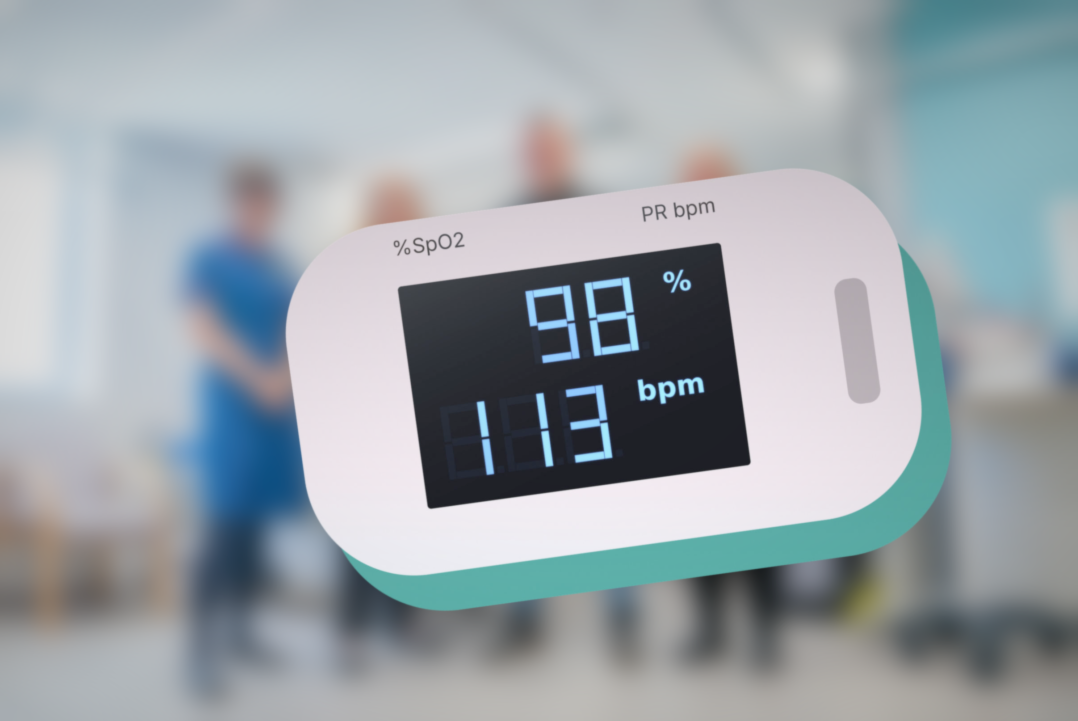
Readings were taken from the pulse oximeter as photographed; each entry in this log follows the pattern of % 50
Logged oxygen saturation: % 98
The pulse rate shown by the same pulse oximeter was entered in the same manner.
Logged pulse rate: bpm 113
